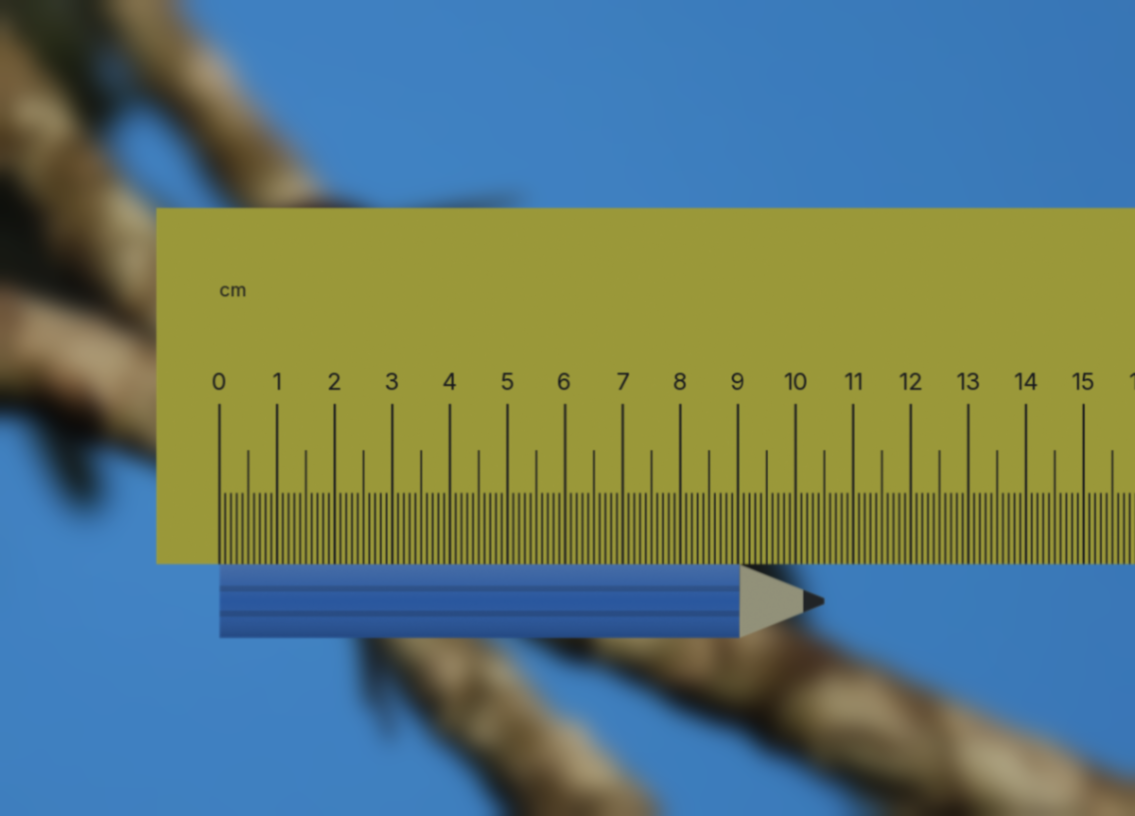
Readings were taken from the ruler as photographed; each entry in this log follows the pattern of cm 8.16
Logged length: cm 10.5
